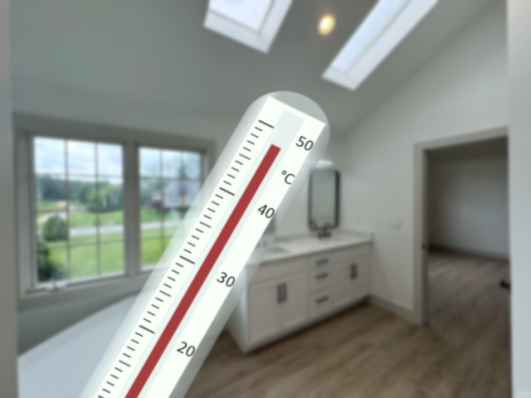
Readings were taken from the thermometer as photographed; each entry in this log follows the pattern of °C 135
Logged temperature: °C 48
